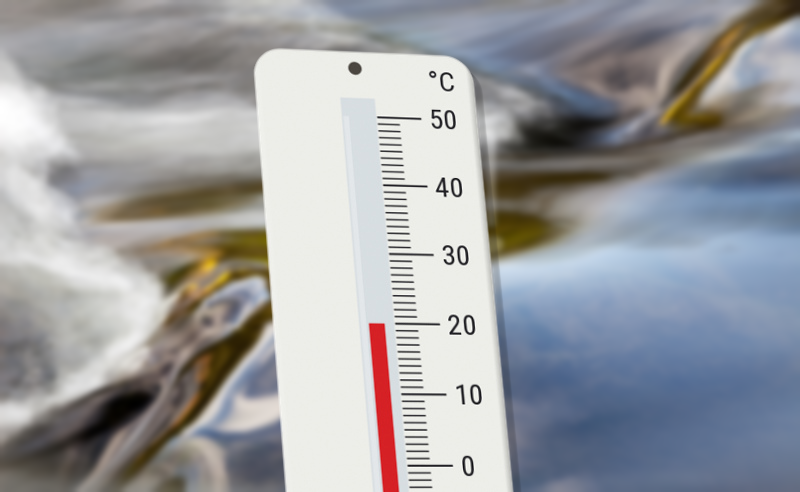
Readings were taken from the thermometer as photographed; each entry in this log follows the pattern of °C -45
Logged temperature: °C 20
